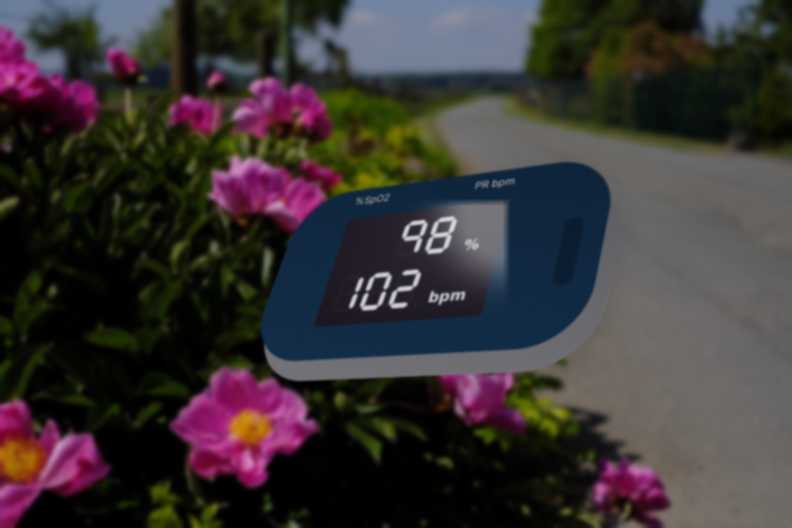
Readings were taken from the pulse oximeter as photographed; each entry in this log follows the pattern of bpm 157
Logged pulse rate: bpm 102
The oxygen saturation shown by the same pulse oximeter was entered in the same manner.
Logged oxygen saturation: % 98
